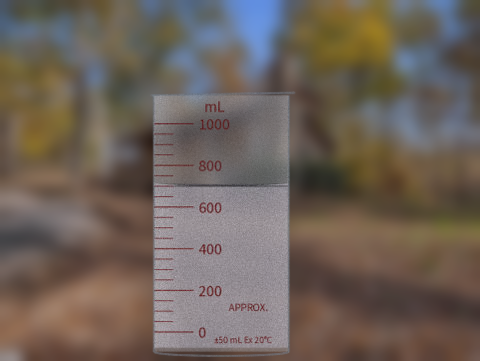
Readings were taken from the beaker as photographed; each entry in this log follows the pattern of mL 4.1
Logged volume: mL 700
